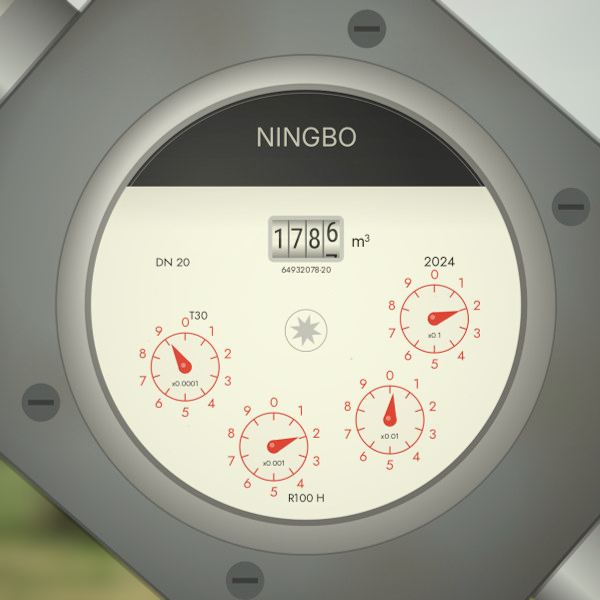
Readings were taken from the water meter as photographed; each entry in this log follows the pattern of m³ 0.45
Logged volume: m³ 1786.2019
